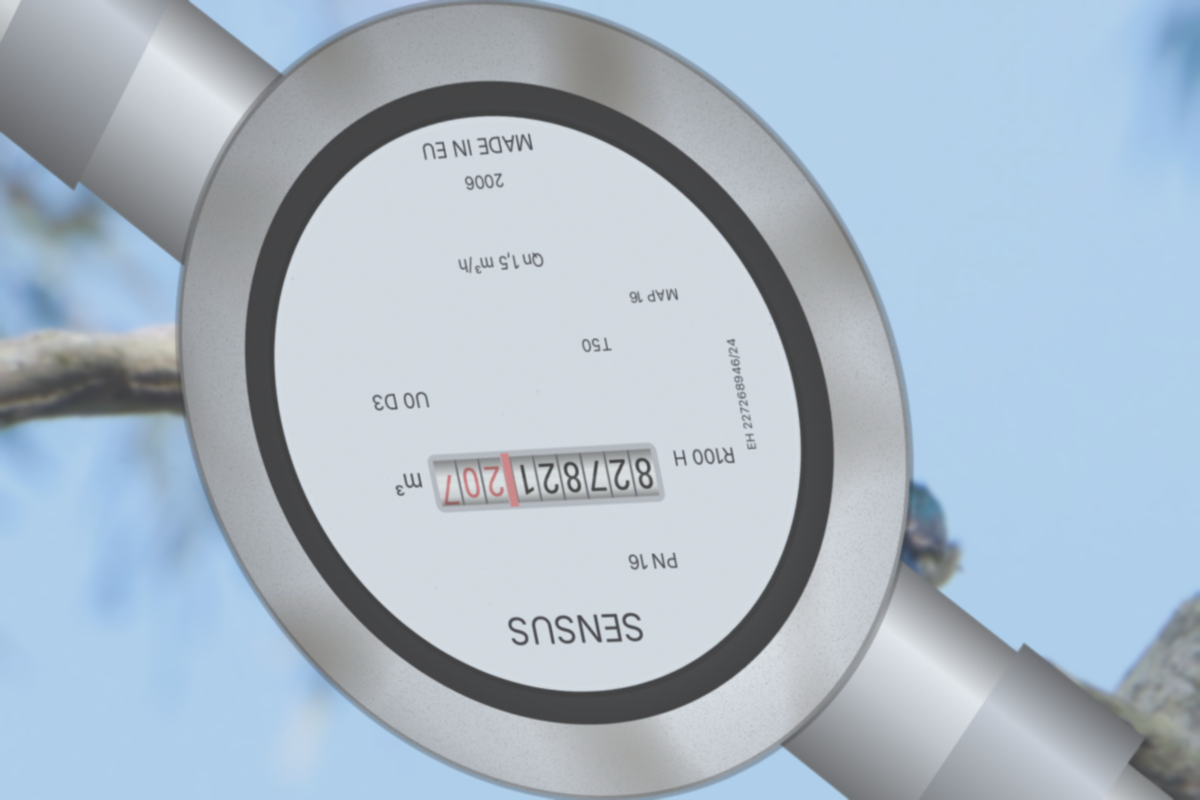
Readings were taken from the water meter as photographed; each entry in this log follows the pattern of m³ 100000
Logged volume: m³ 827821.207
